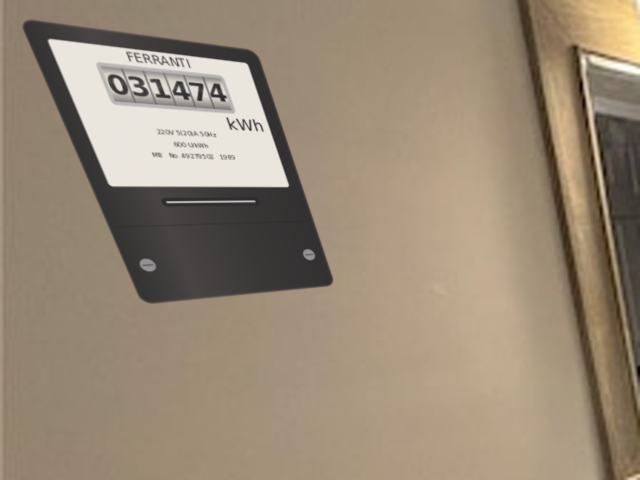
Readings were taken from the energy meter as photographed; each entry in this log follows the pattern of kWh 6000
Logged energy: kWh 31474
